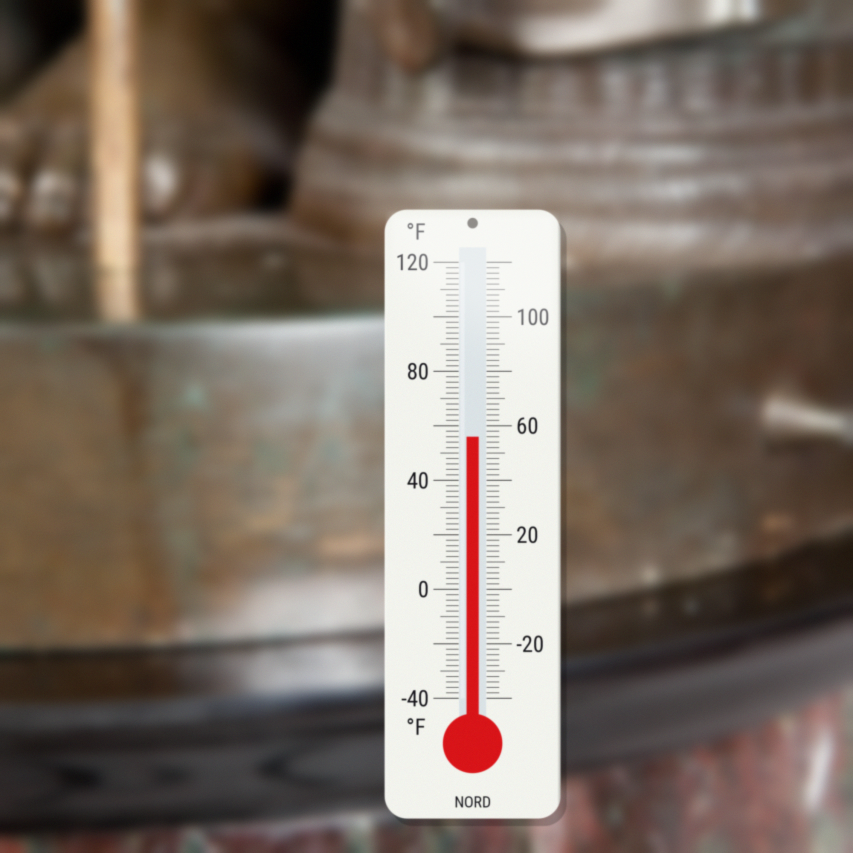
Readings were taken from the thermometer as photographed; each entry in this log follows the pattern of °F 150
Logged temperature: °F 56
